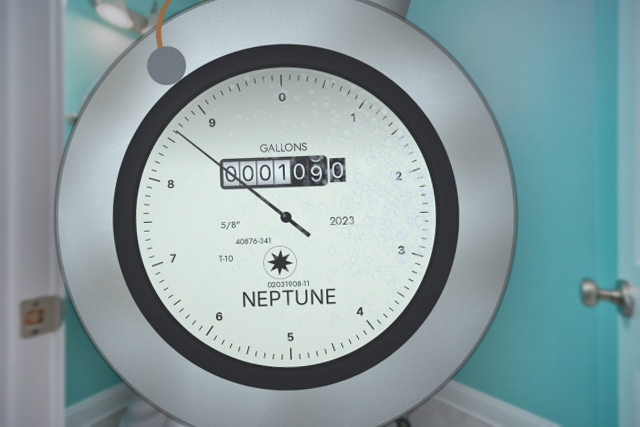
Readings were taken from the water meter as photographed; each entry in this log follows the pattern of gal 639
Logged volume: gal 1088.6
